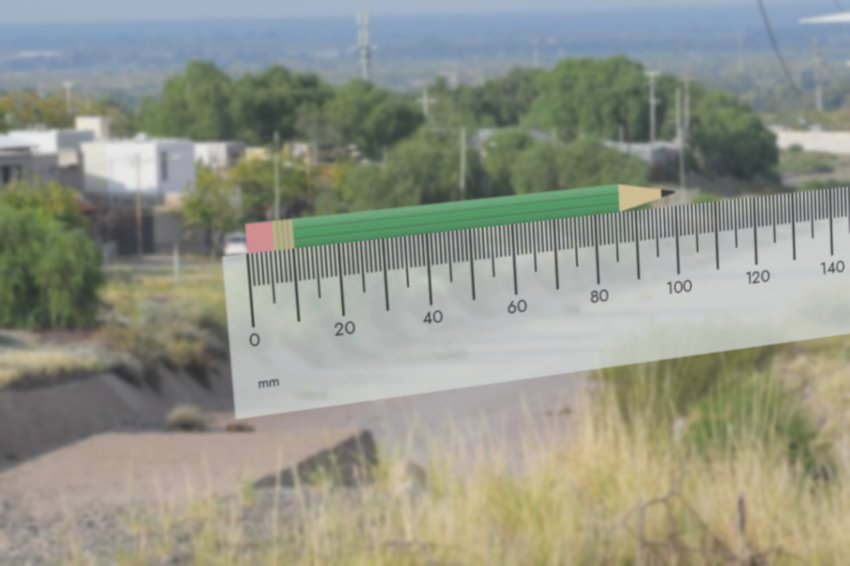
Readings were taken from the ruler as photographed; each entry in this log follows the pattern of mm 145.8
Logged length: mm 100
